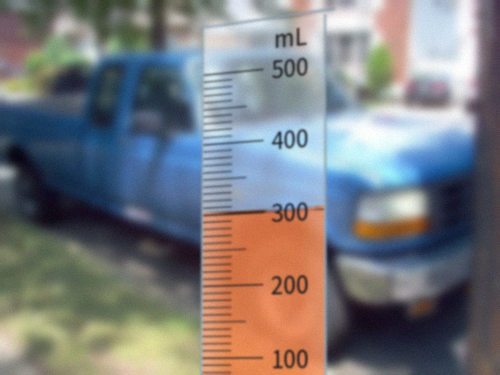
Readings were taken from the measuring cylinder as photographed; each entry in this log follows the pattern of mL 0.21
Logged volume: mL 300
